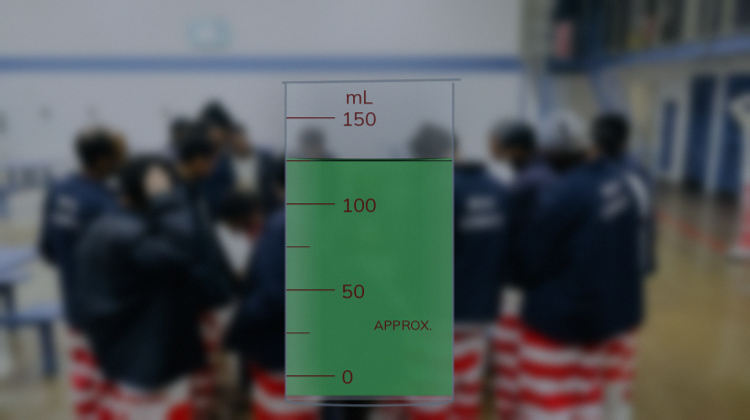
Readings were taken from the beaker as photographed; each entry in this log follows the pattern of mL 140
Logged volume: mL 125
